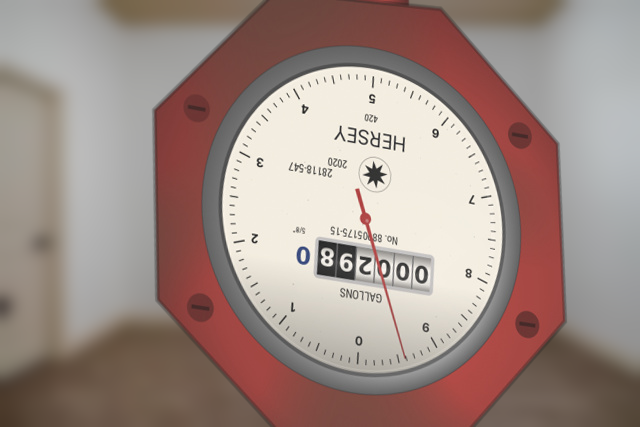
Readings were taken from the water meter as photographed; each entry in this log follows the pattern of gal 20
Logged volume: gal 2979.4
